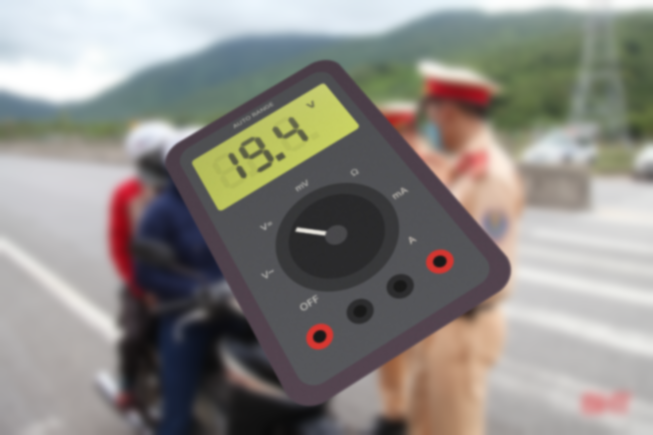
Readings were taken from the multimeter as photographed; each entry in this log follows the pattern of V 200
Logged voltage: V 19.4
